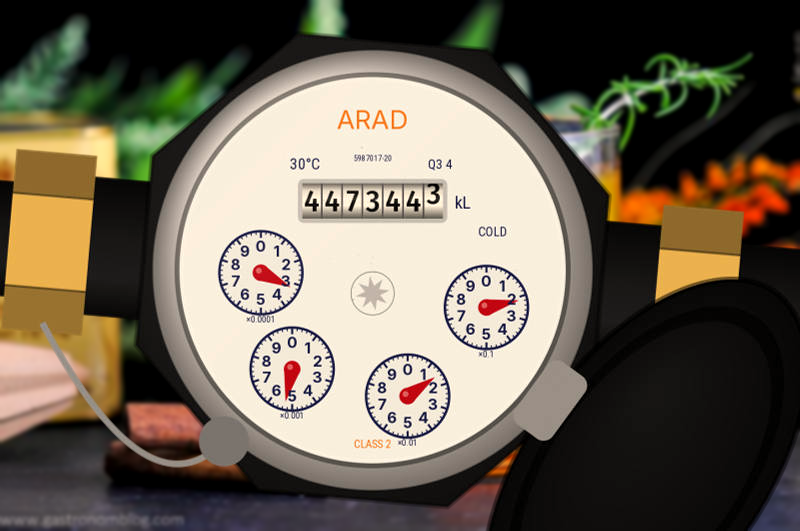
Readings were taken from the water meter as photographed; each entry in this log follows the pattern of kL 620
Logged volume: kL 4473443.2153
